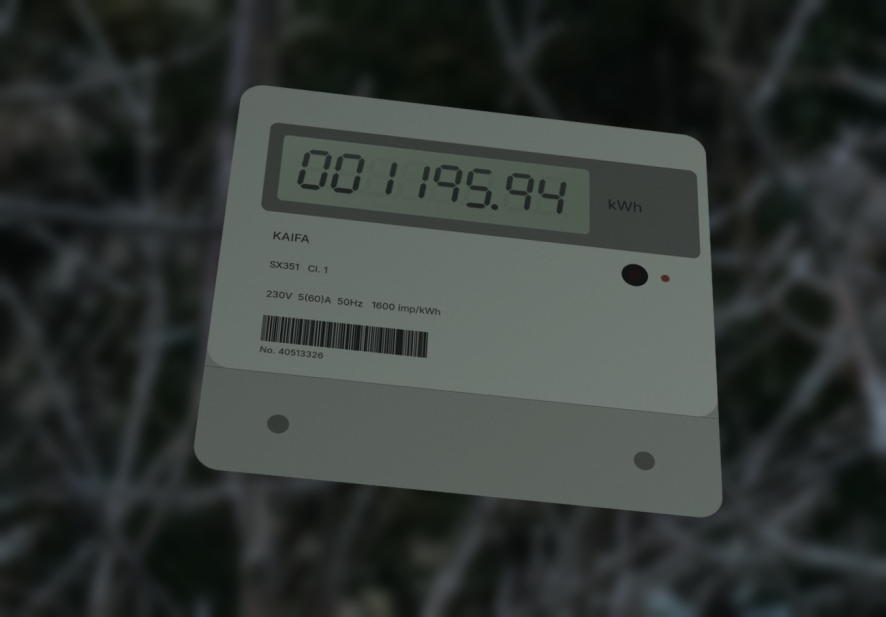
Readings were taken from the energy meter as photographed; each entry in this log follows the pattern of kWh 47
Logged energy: kWh 1195.94
